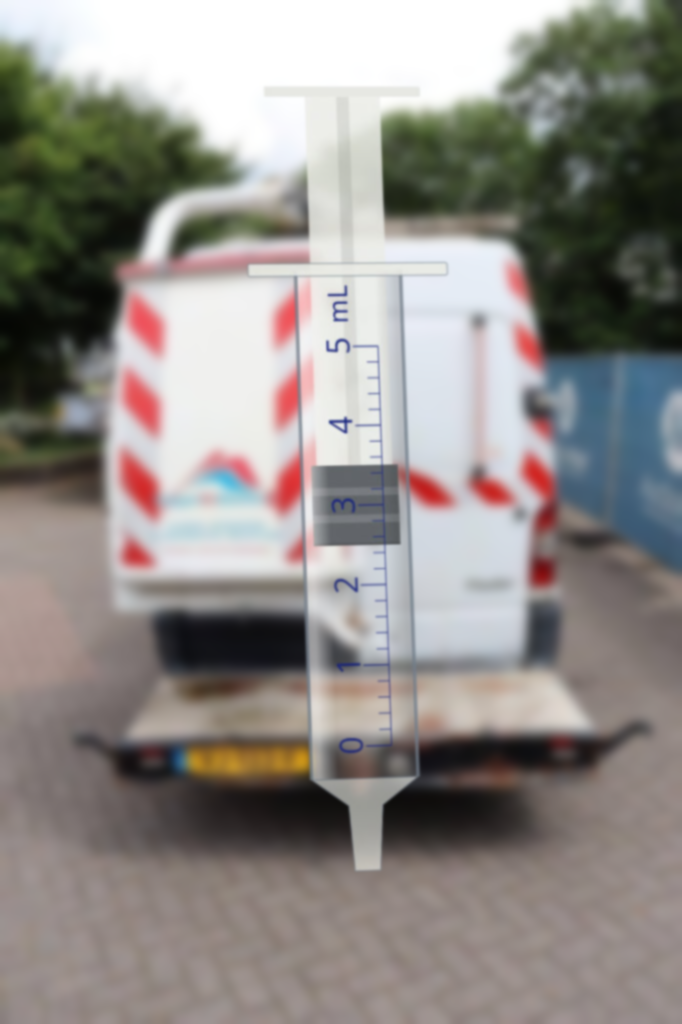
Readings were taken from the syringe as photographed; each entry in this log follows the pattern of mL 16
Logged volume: mL 2.5
